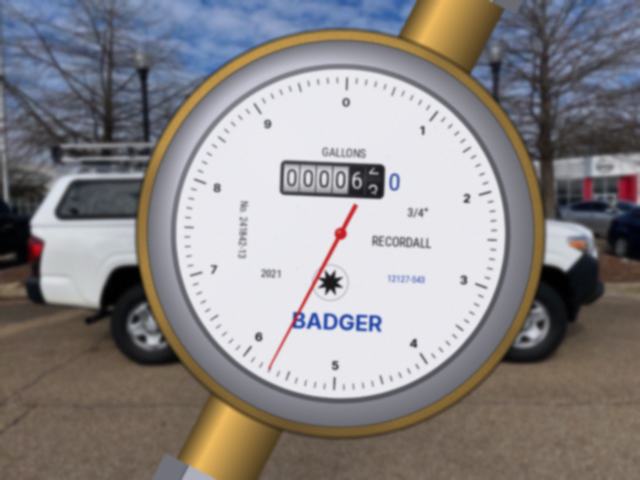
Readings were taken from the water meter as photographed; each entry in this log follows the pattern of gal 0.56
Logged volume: gal 625.7
